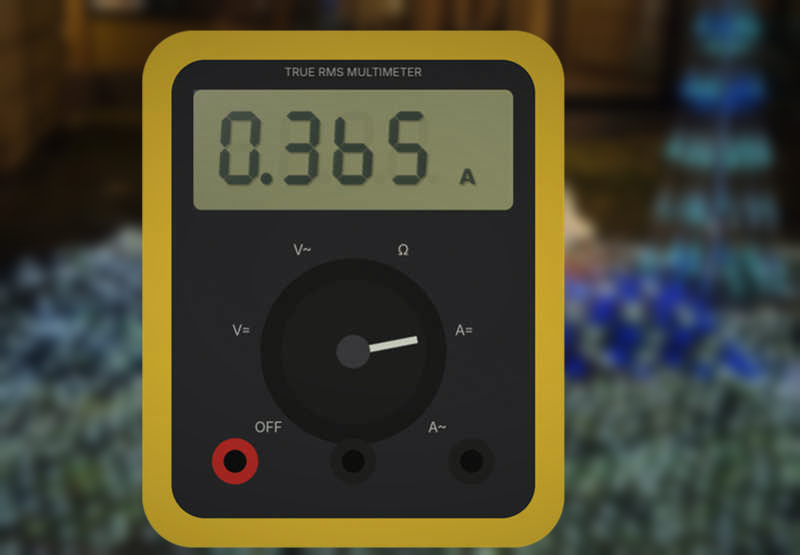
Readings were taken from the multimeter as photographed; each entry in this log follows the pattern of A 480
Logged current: A 0.365
